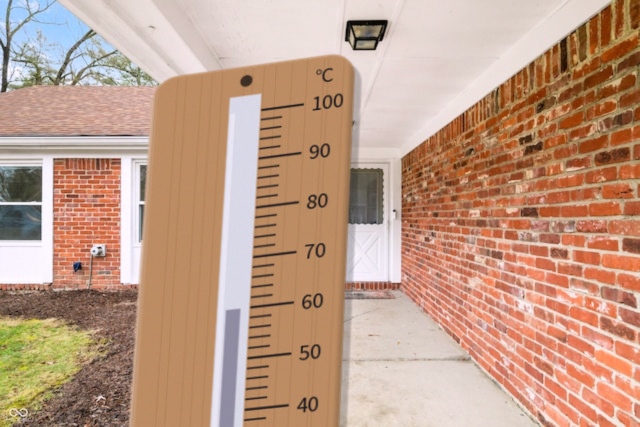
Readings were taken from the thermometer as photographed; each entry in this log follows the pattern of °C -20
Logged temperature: °C 60
